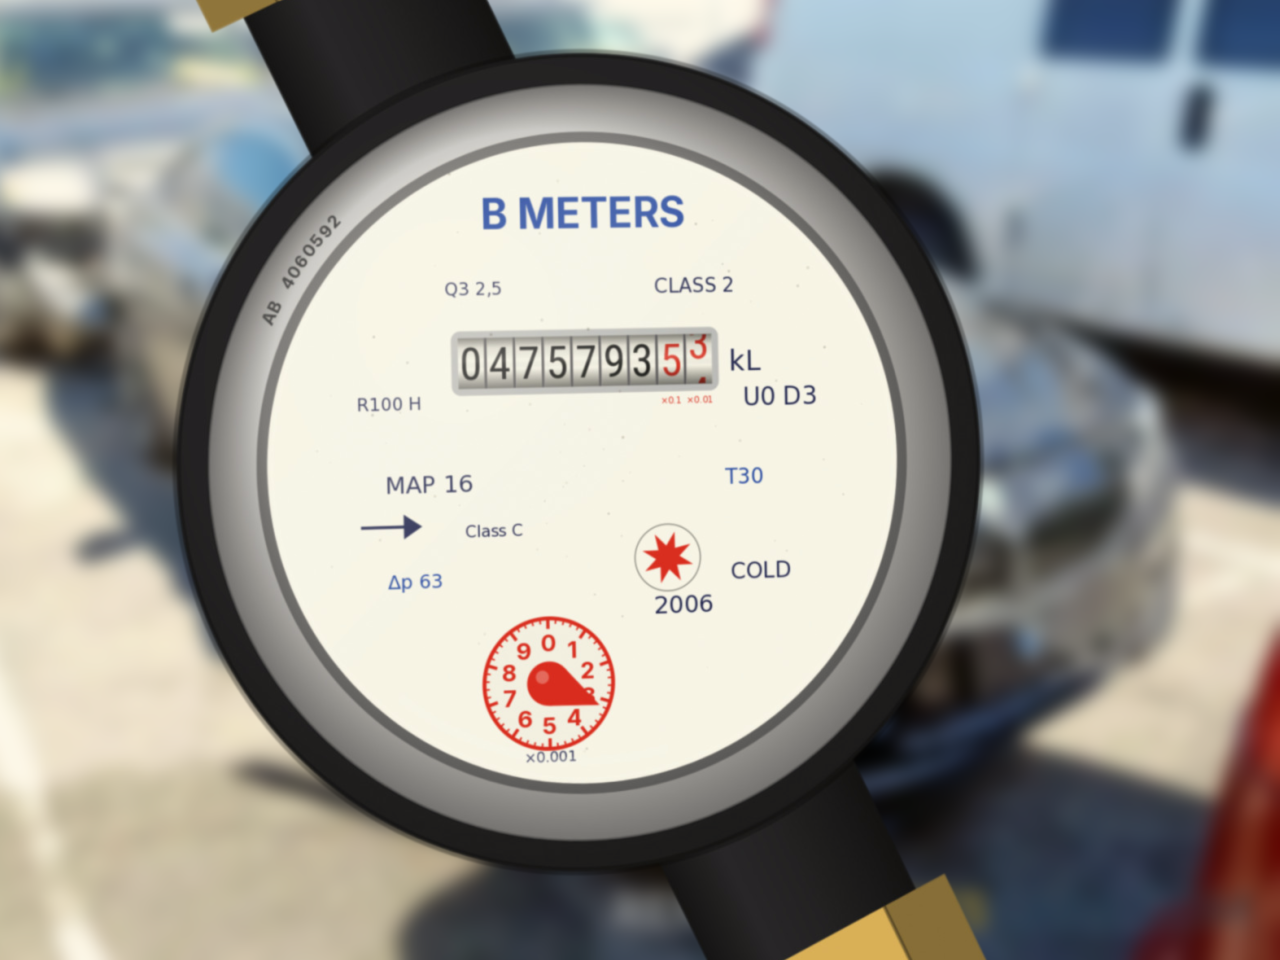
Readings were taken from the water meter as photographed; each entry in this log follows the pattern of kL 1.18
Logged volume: kL 475793.533
